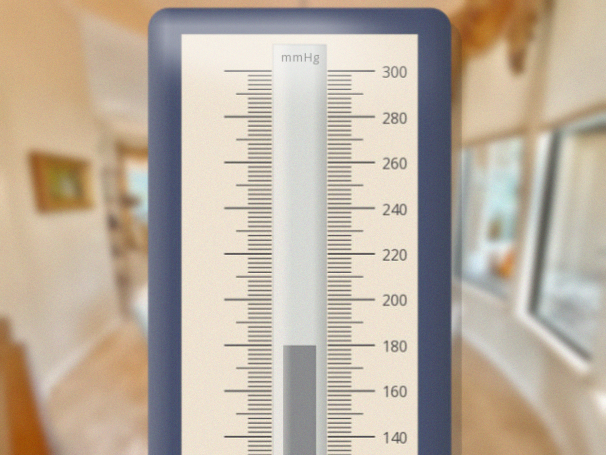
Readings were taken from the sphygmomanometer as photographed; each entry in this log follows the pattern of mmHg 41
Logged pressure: mmHg 180
